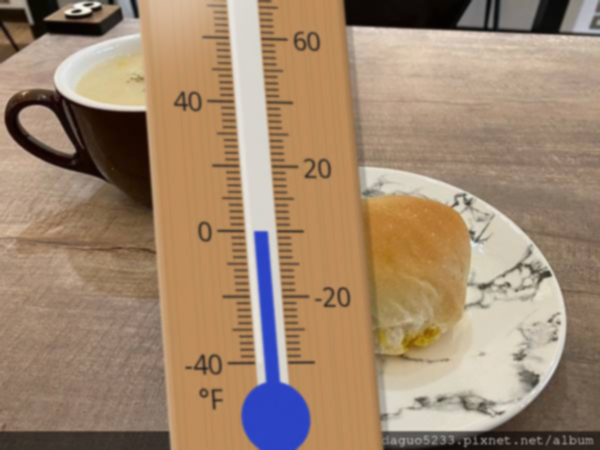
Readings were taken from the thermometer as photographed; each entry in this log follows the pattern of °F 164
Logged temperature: °F 0
